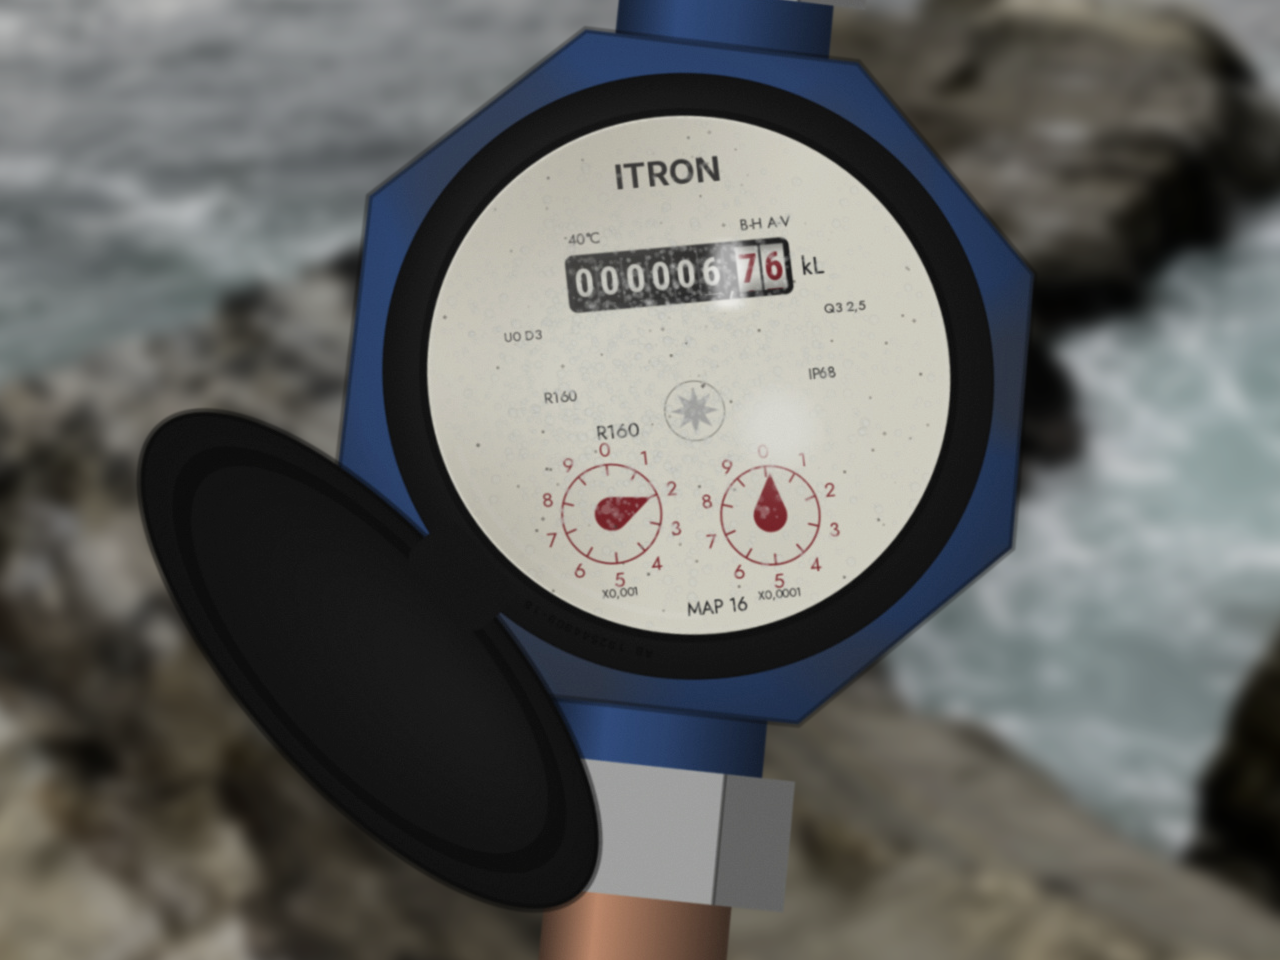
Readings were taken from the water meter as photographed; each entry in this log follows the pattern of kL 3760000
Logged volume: kL 6.7620
